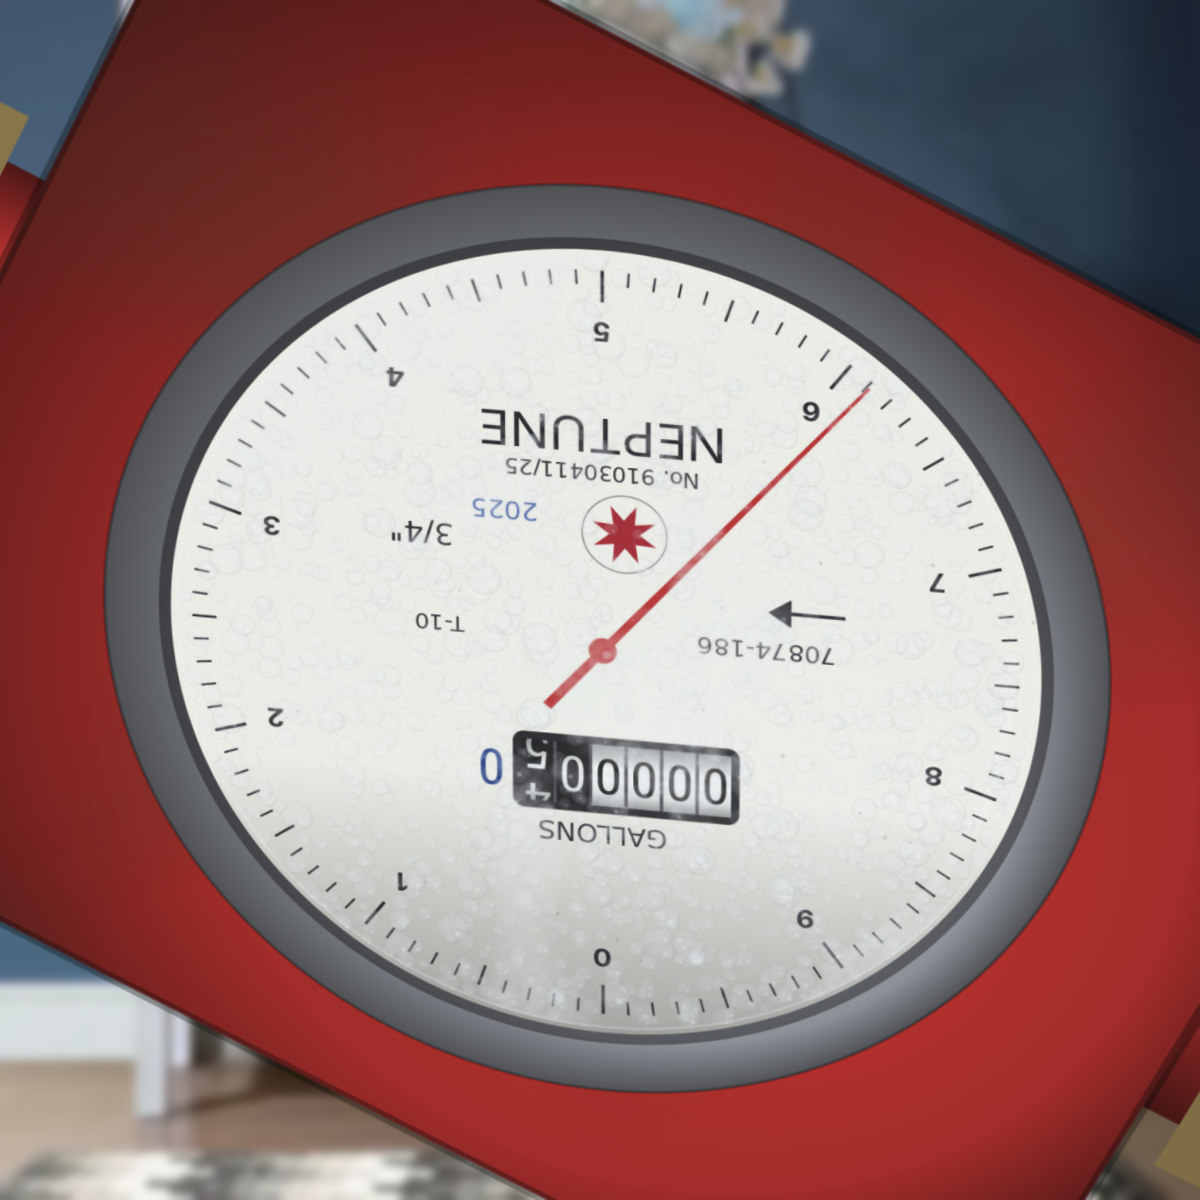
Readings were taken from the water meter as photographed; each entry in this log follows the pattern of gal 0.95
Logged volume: gal 46.1
